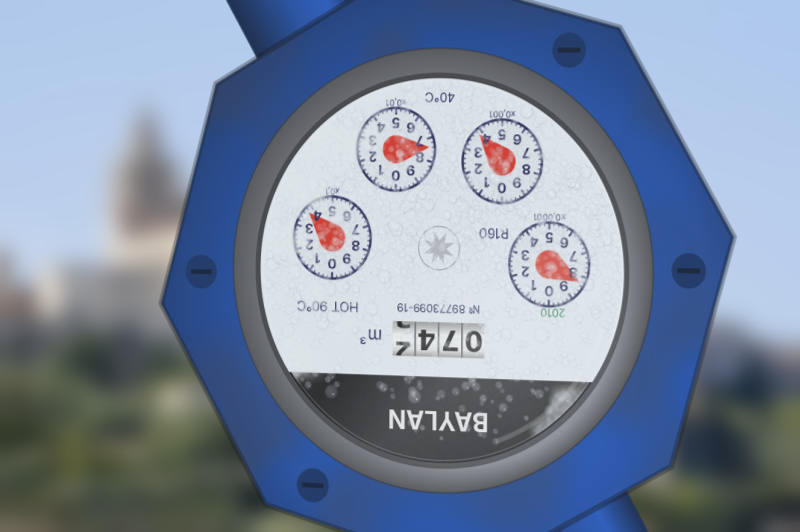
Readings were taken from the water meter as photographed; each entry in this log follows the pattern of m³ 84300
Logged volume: m³ 742.3738
